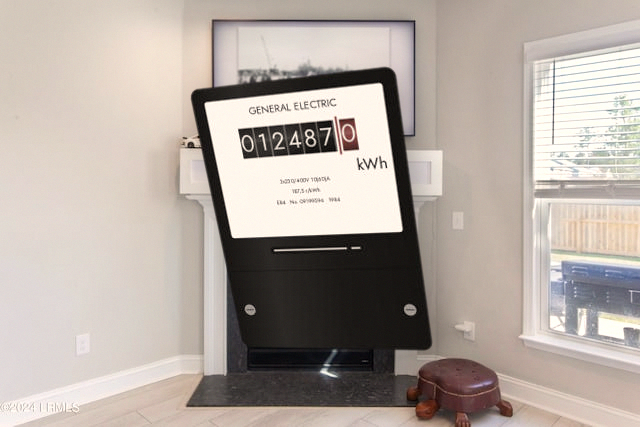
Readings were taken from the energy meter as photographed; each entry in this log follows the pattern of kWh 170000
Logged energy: kWh 12487.0
